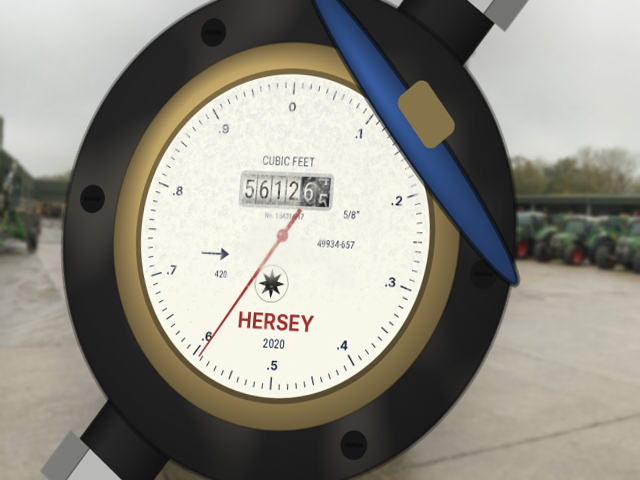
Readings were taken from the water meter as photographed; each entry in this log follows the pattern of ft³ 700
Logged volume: ft³ 561264.59
